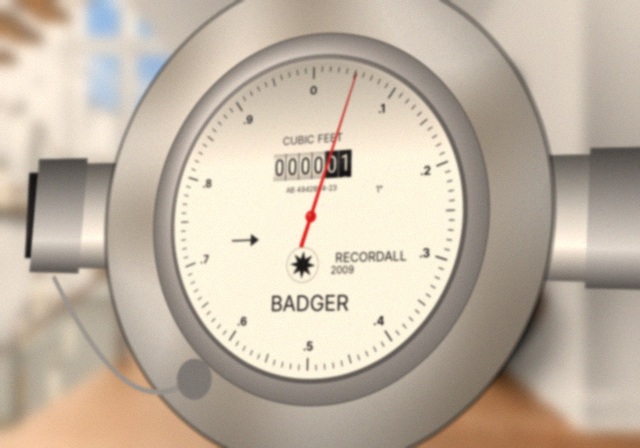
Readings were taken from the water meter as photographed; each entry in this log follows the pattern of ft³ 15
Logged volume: ft³ 1.05
